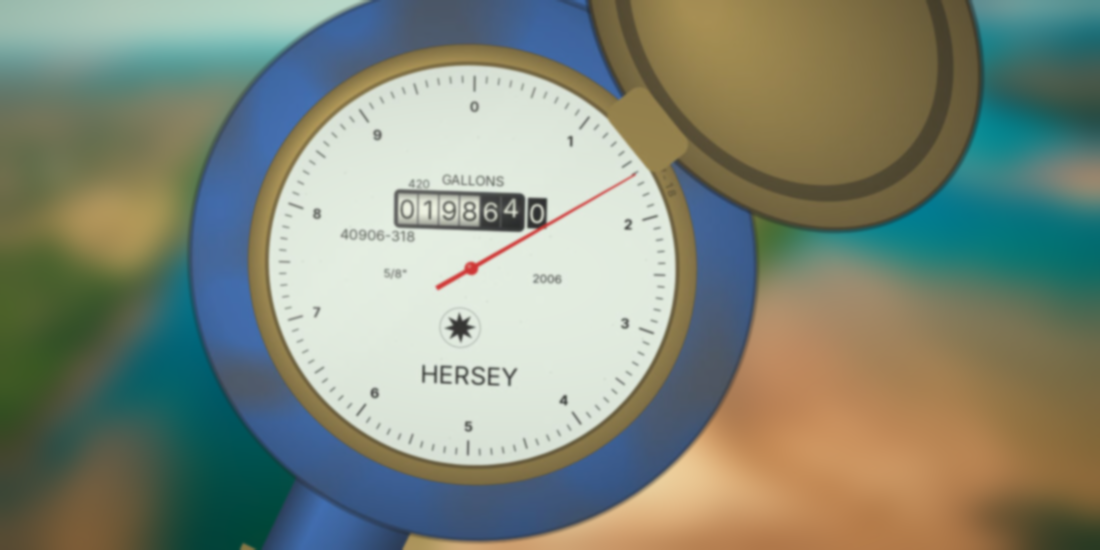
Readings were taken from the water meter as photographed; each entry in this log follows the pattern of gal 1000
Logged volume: gal 198641.6
